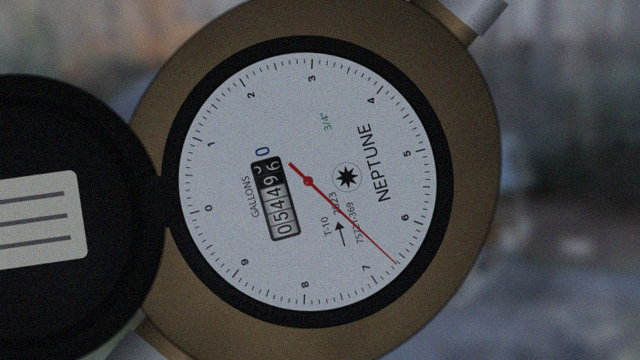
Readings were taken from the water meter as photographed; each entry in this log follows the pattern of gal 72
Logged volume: gal 544956.6
